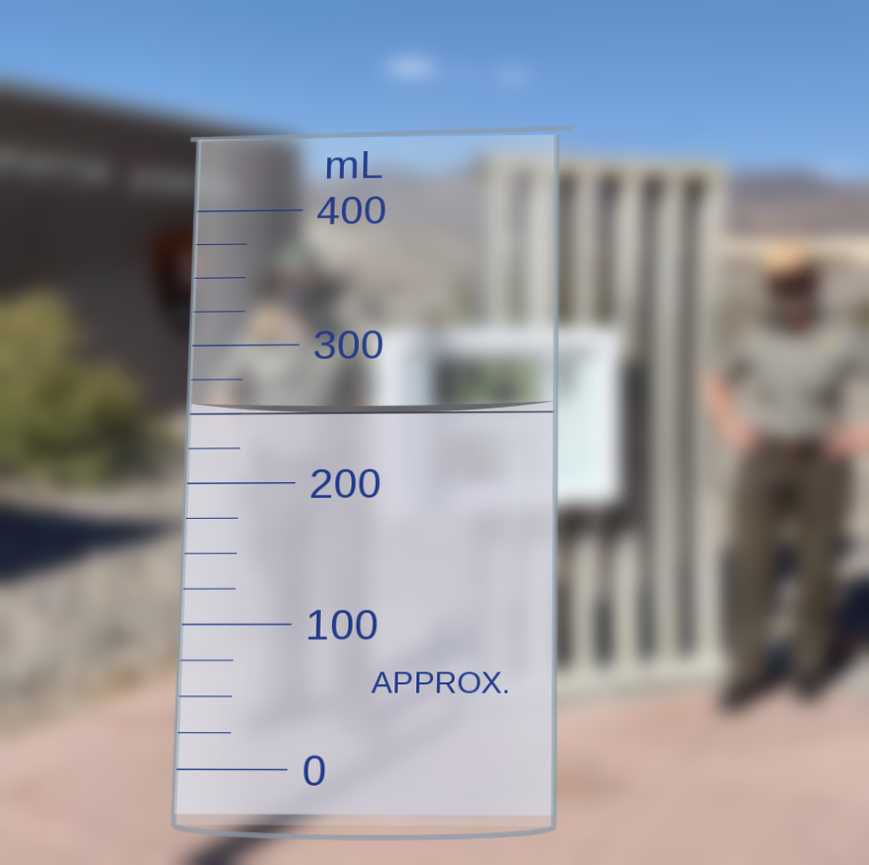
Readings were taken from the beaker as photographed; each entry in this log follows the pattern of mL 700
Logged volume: mL 250
